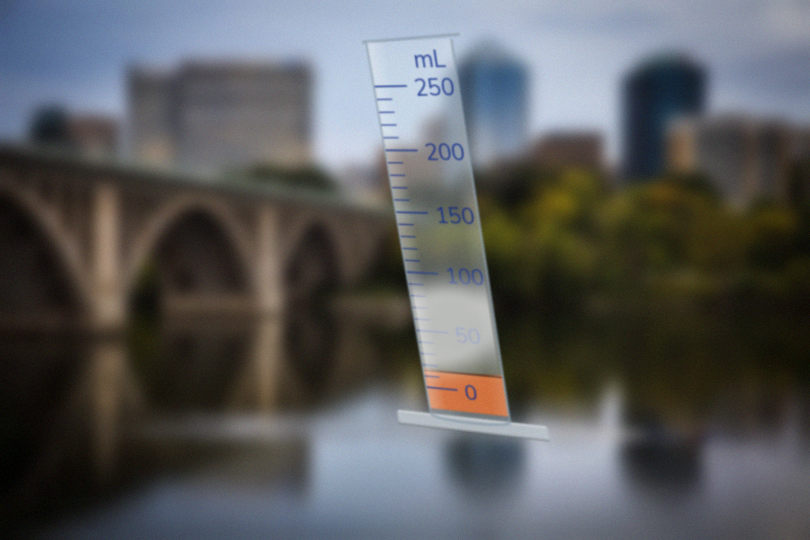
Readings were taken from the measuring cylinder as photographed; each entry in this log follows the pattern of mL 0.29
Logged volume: mL 15
